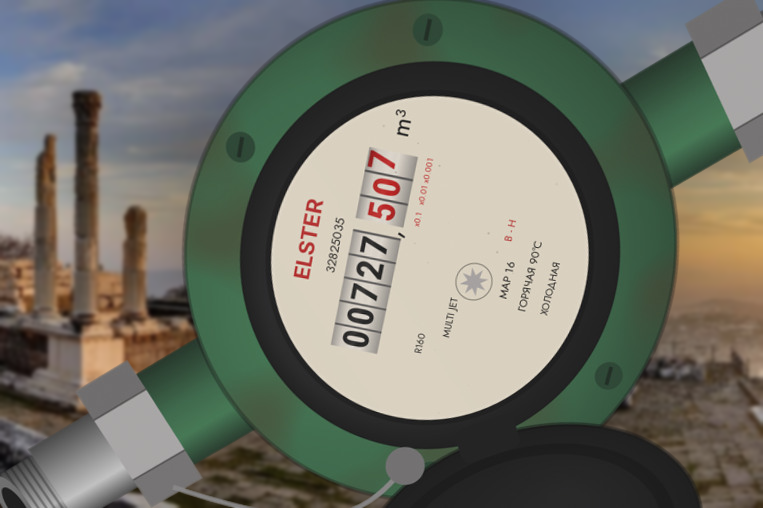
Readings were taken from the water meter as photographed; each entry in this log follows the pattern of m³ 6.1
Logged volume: m³ 727.507
